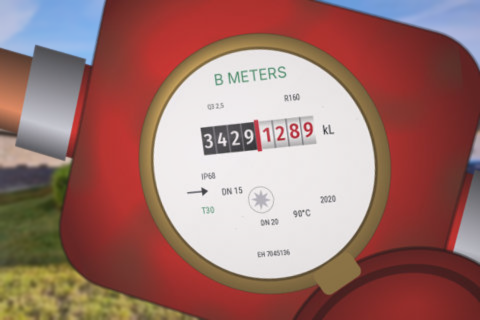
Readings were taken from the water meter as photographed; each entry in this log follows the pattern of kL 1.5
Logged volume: kL 3429.1289
